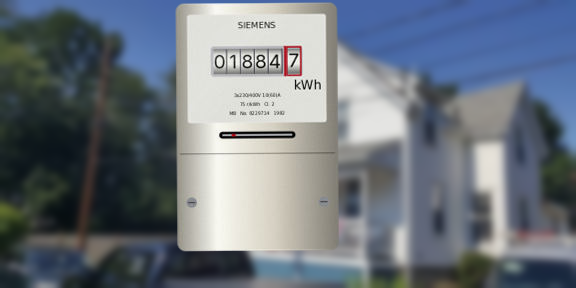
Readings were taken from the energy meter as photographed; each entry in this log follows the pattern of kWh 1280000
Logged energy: kWh 1884.7
